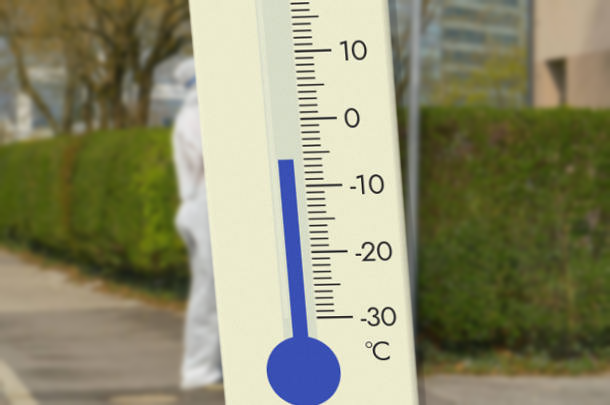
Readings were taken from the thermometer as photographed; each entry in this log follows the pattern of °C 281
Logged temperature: °C -6
